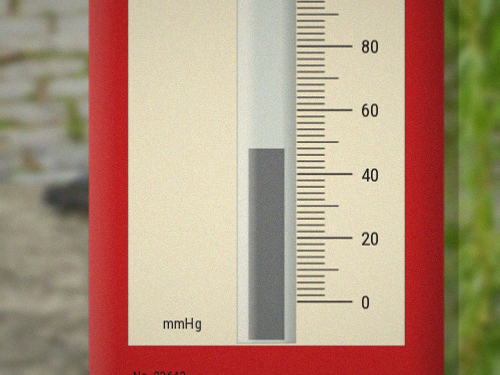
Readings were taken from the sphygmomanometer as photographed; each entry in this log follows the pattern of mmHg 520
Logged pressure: mmHg 48
